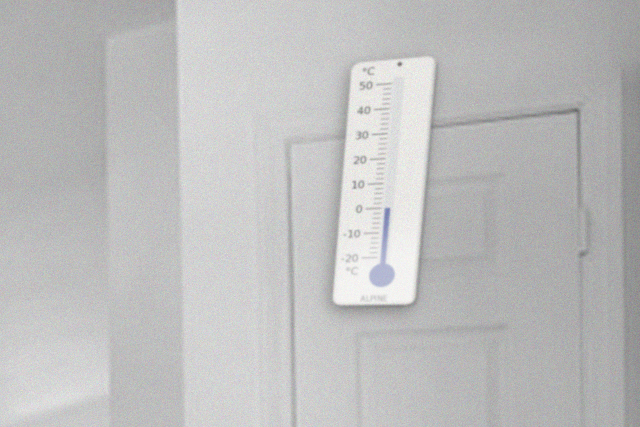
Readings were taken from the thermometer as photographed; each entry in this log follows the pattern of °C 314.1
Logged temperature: °C 0
